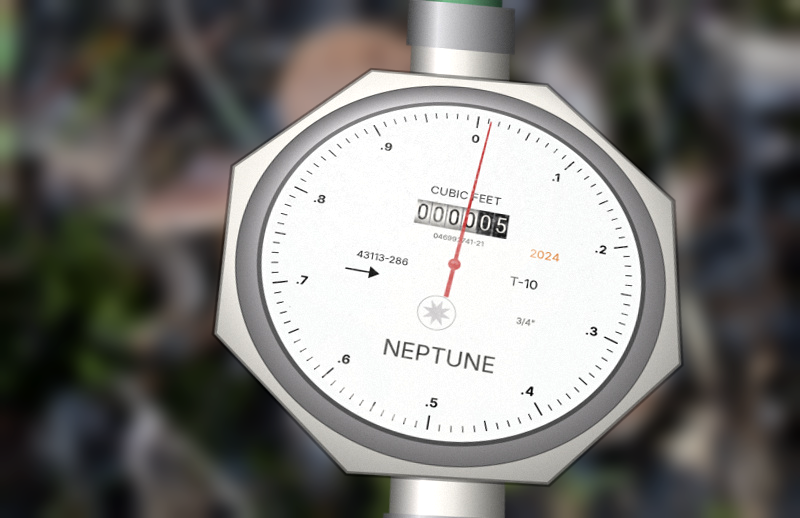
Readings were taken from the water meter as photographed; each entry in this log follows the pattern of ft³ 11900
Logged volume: ft³ 5.01
